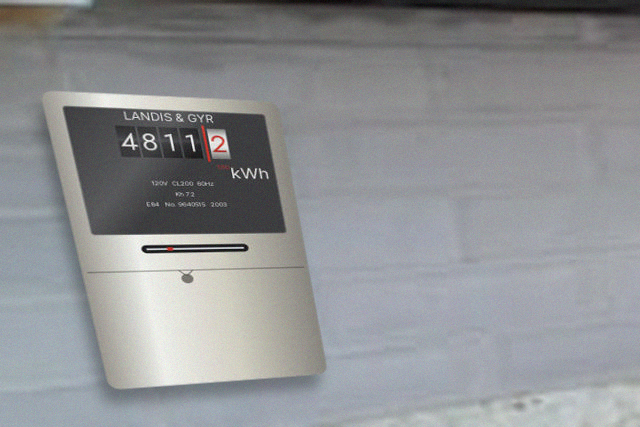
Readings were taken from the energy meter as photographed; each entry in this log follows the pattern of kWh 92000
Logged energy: kWh 4811.2
